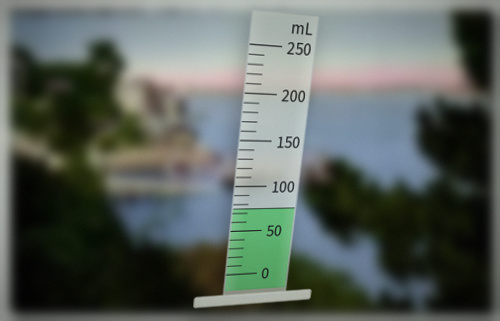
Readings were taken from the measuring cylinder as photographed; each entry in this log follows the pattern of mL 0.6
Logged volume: mL 75
